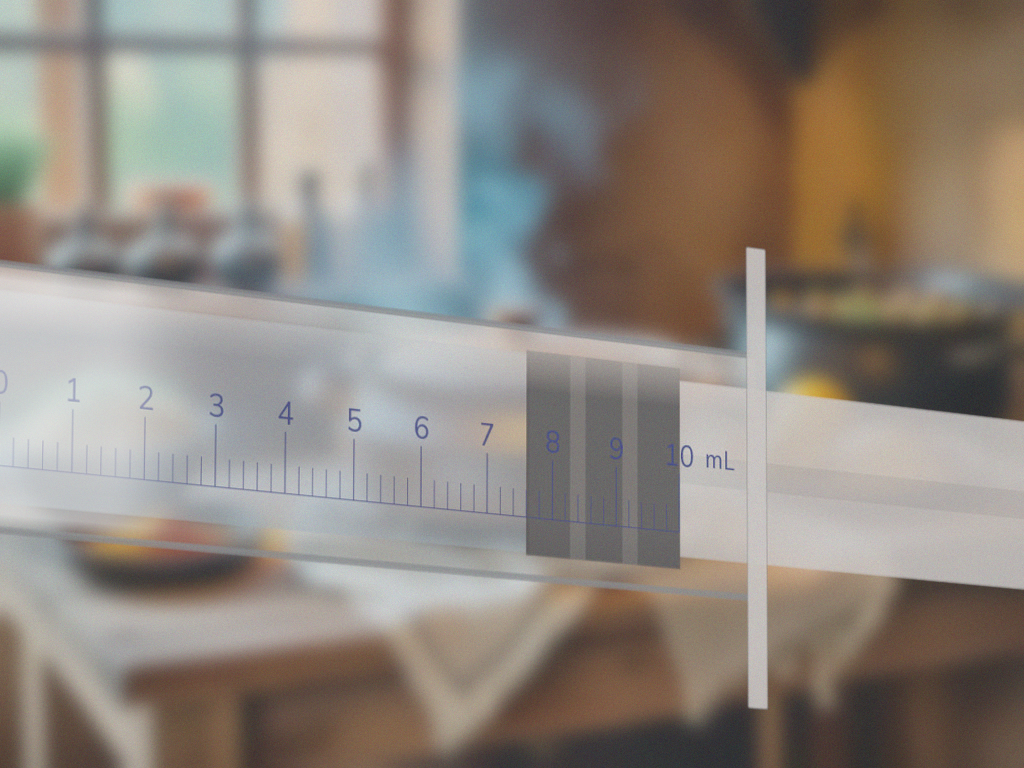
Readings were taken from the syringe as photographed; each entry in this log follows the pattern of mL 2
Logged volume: mL 7.6
